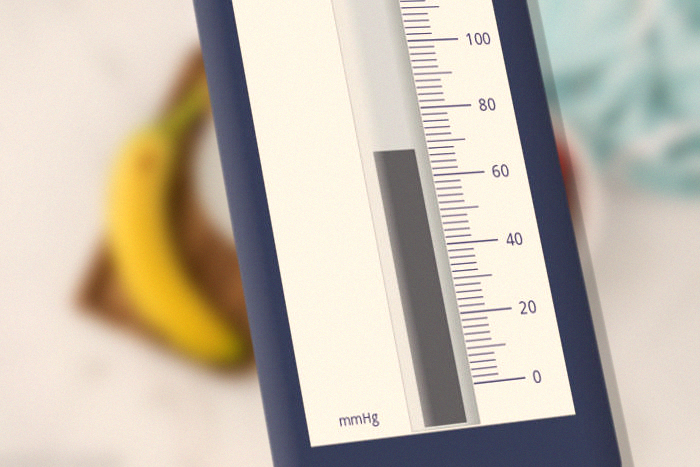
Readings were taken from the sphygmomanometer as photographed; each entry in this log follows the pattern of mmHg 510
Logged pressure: mmHg 68
